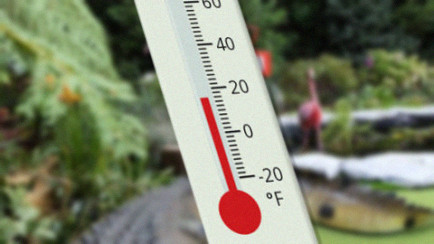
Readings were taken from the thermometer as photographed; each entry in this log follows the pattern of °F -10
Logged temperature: °F 16
